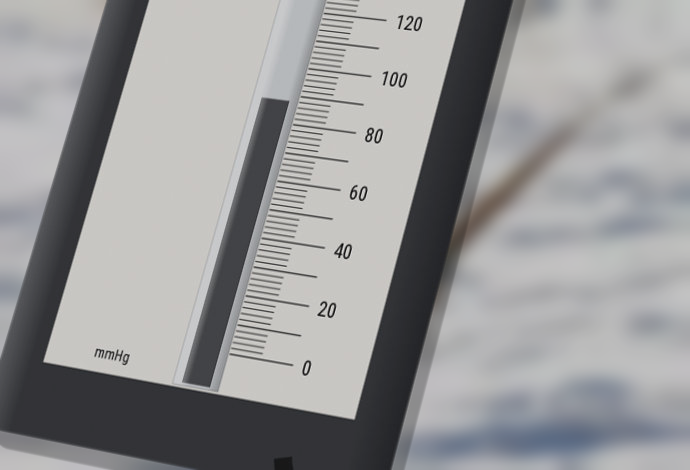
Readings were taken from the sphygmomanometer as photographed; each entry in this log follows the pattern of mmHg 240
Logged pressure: mmHg 88
